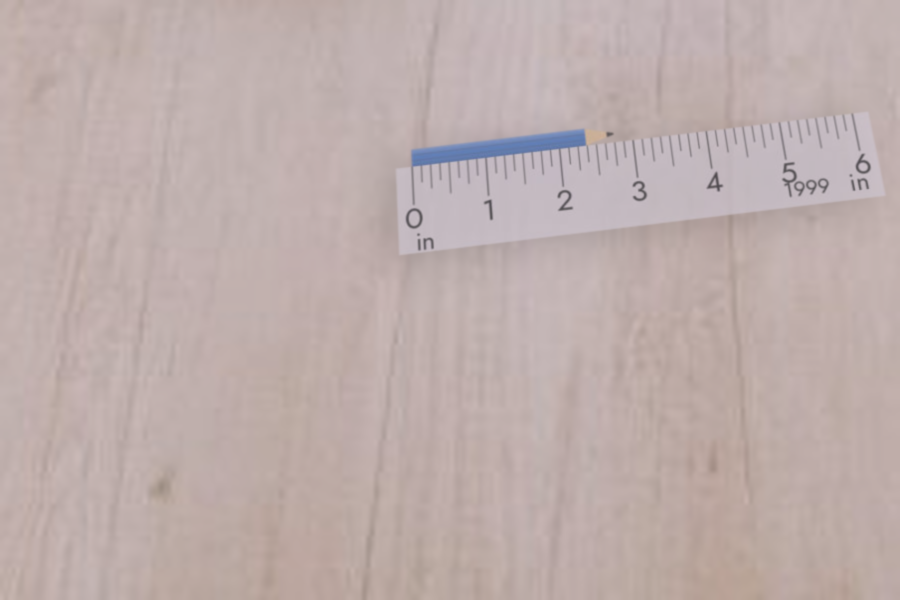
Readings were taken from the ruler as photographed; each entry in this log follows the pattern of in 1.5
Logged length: in 2.75
